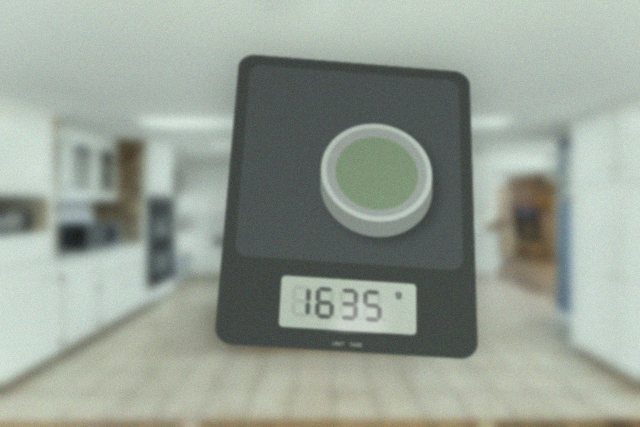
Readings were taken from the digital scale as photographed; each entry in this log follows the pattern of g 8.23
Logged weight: g 1635
